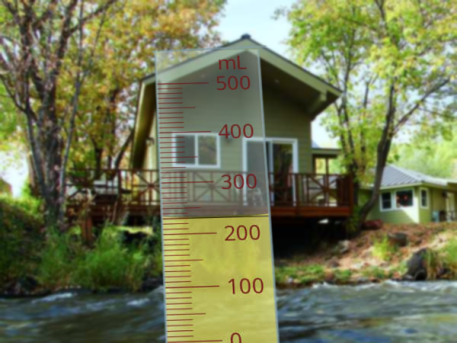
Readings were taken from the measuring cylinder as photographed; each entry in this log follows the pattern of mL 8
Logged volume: mL 230
